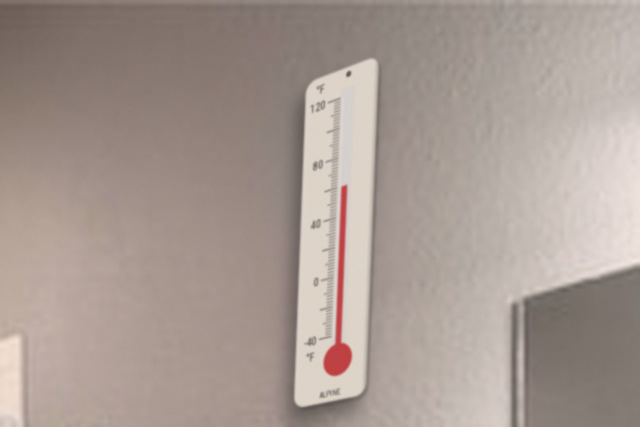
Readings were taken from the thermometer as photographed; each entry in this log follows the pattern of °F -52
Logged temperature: °F 60
